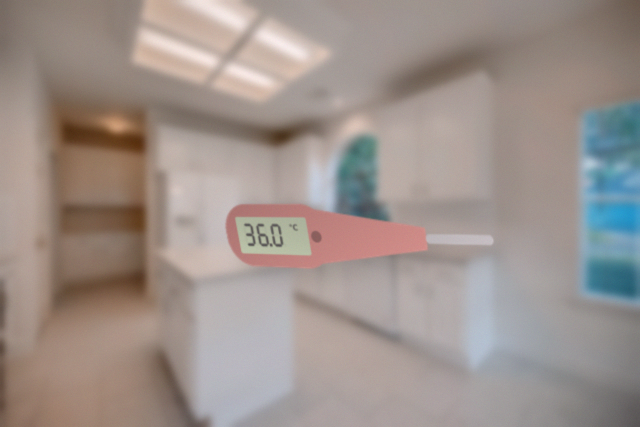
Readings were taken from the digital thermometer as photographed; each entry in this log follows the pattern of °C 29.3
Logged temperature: °C 36.0
